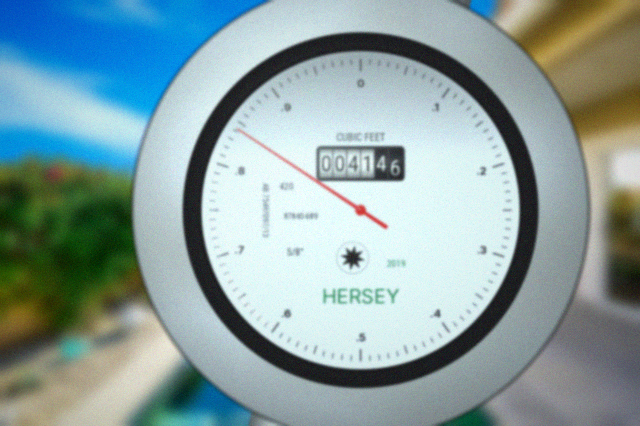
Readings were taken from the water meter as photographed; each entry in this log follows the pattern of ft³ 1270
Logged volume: ft³ 4145.84
